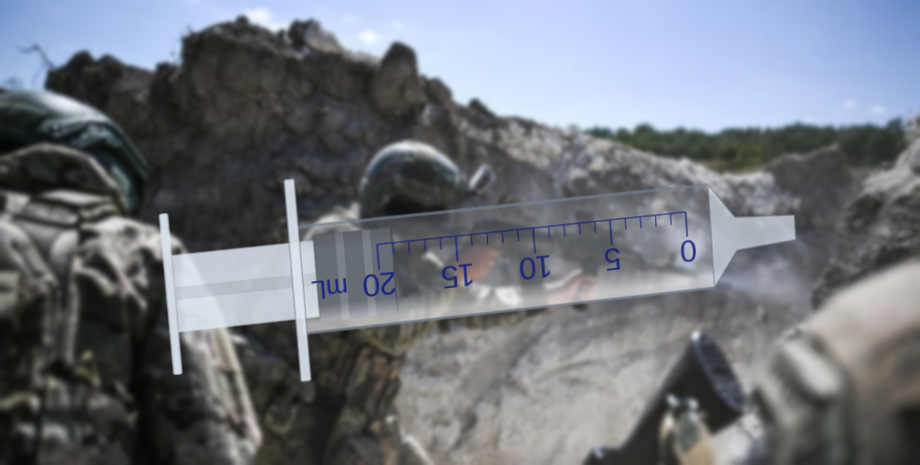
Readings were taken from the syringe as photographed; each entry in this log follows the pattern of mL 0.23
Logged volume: mL 19
